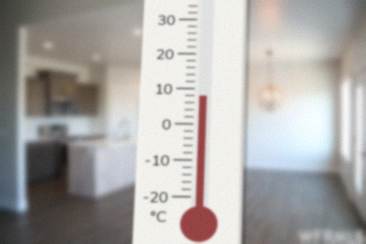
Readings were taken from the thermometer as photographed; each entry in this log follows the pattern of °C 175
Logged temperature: °C 8
